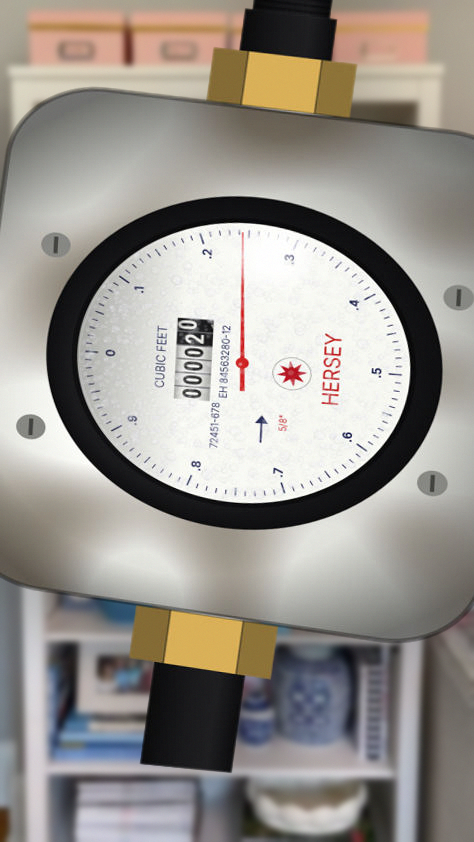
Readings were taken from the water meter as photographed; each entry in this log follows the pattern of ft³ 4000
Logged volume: ft³ 20.24
